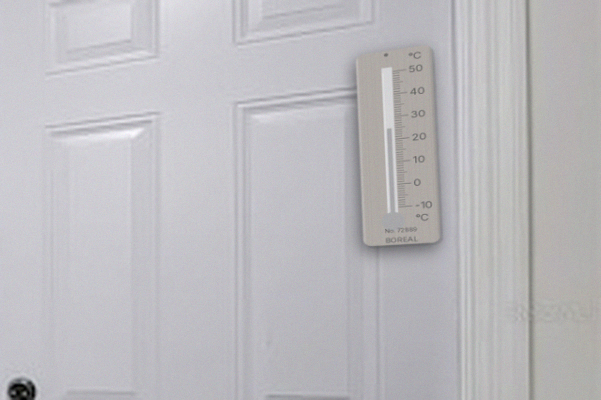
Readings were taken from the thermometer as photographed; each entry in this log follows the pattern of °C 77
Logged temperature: °C 25
